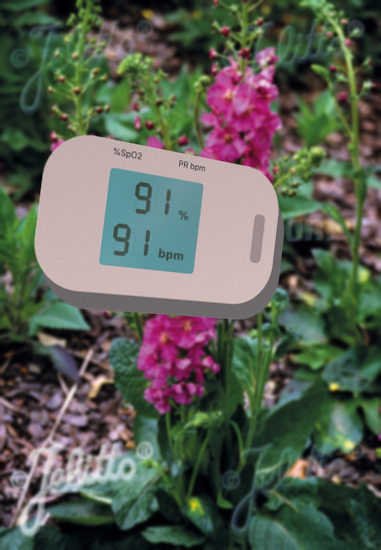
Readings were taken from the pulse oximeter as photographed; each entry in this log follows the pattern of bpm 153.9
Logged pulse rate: bpm 91
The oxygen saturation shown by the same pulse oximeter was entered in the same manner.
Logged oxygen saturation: % 91
